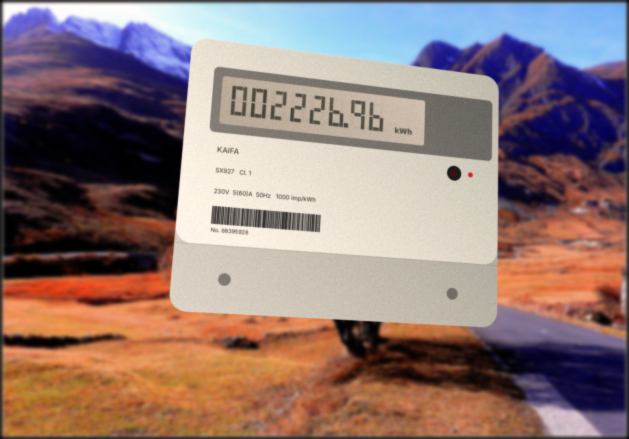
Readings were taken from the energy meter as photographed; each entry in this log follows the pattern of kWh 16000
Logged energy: kWh 2226.96
